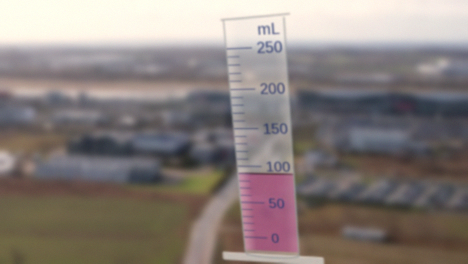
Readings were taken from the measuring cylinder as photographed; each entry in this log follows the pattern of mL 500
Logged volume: mL 90
